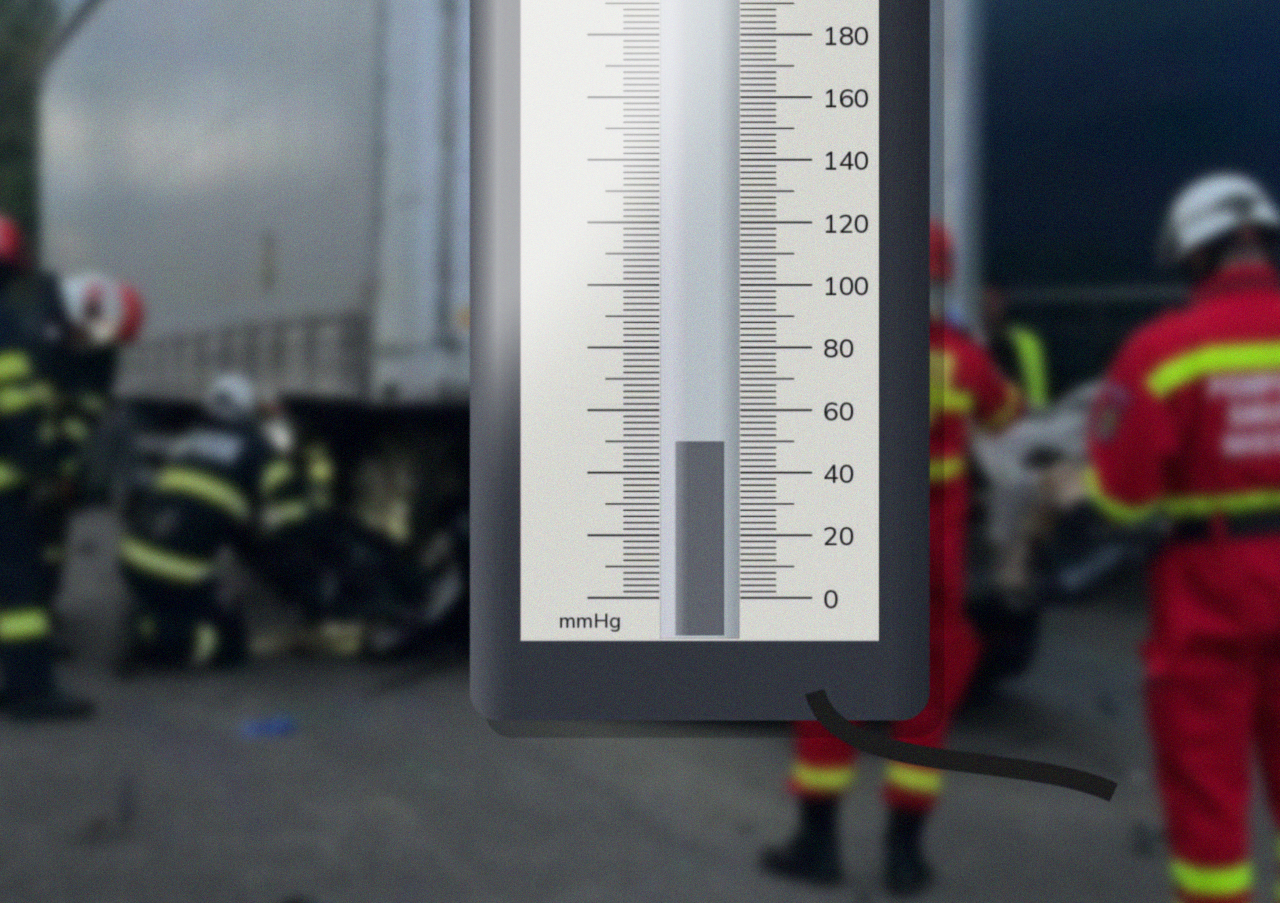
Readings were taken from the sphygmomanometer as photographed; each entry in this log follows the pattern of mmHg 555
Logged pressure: mmHg 50
